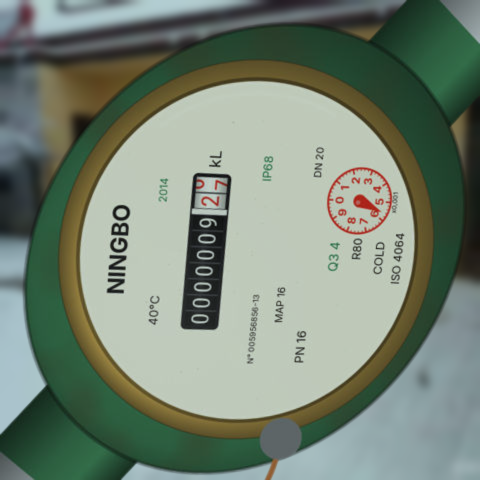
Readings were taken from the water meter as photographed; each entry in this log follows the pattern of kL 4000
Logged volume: kL 9.265
